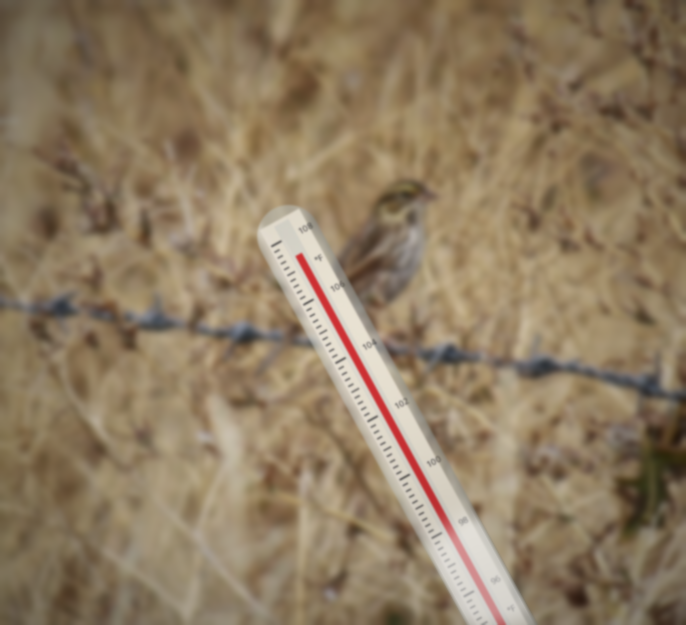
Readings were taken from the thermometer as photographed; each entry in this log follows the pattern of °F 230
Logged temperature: °F 107.4
